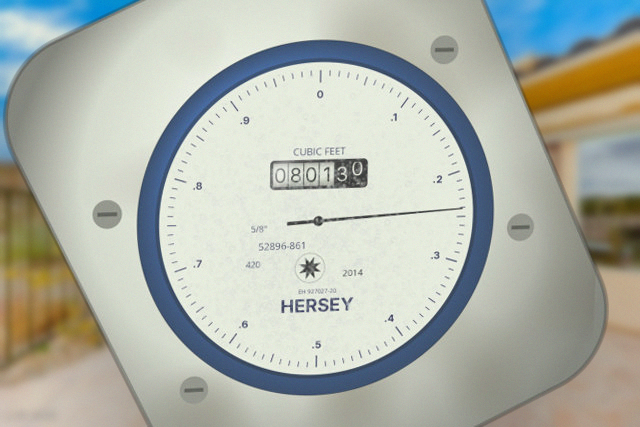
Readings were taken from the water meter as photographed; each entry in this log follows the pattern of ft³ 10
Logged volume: ft³ 80130.24
